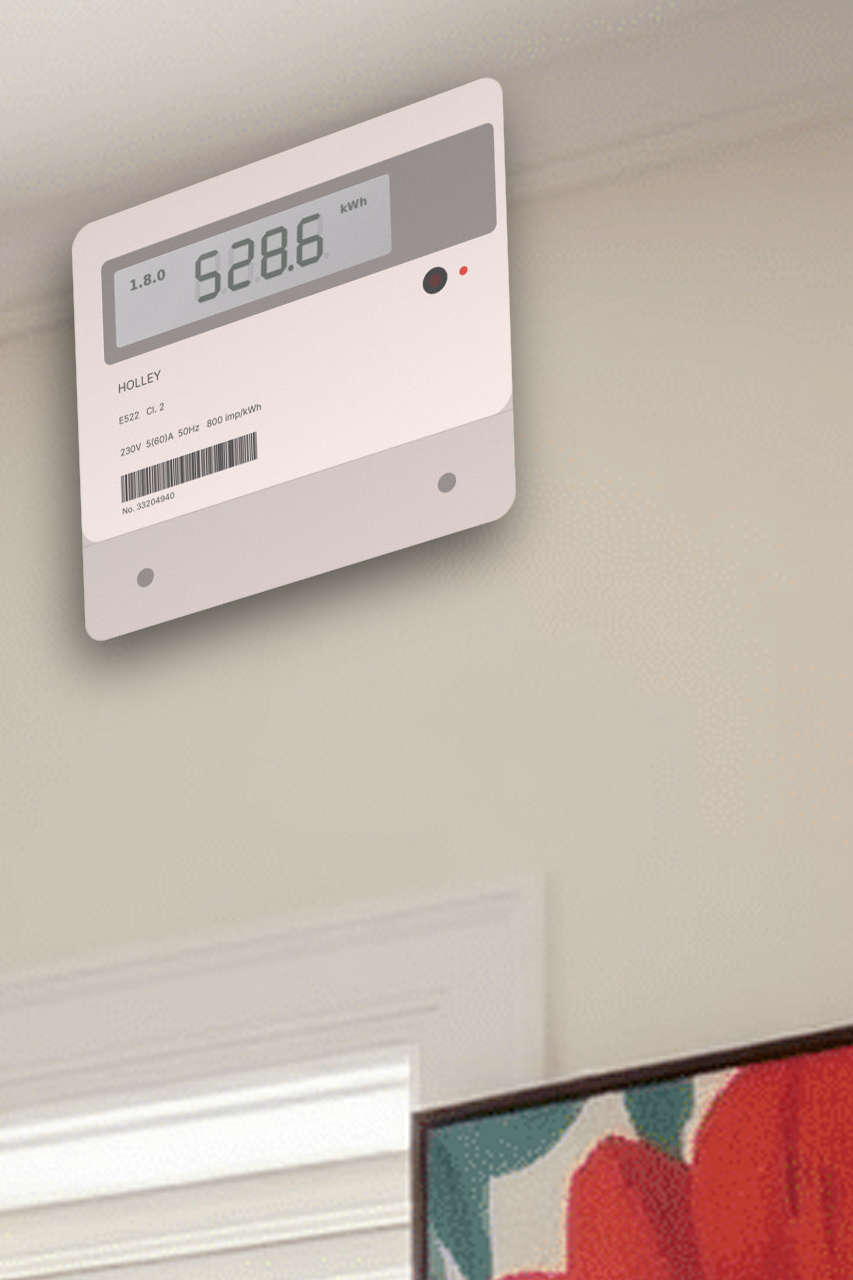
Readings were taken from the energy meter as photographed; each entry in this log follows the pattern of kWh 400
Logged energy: kWh 528.6
